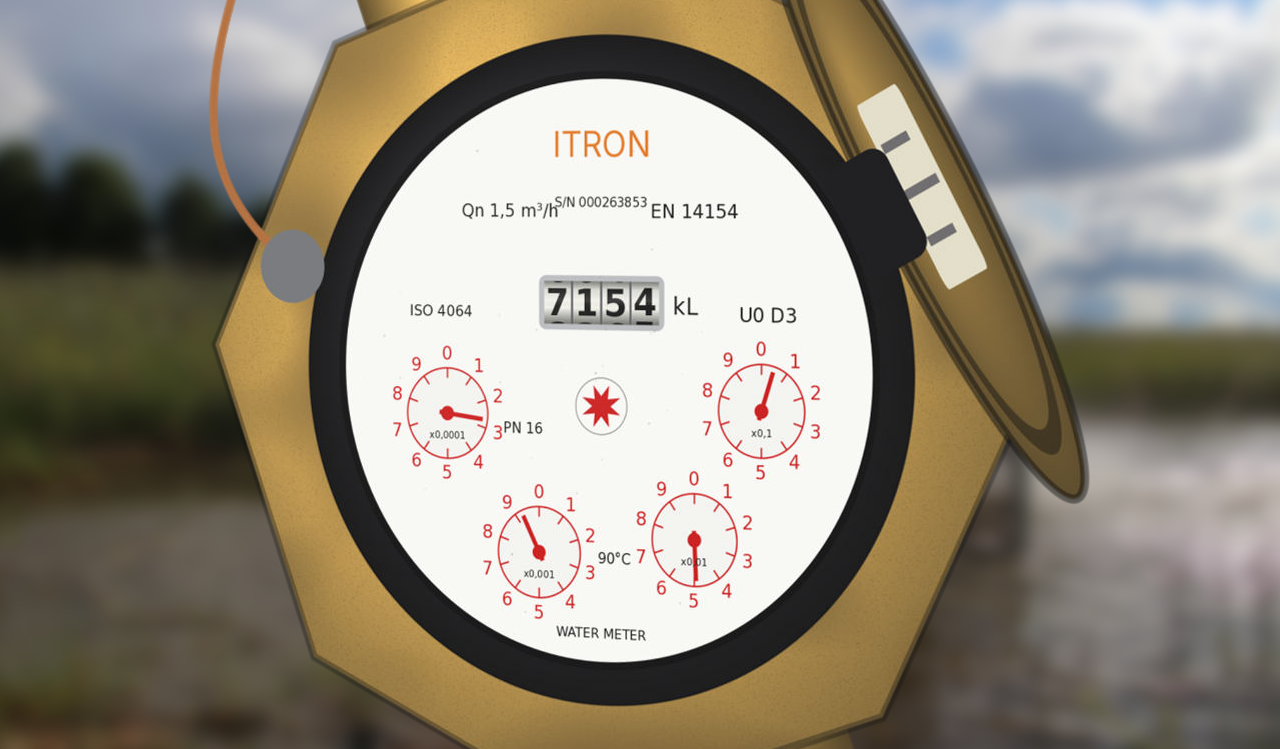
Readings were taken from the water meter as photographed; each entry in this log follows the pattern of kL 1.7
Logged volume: kL 7154.0492
